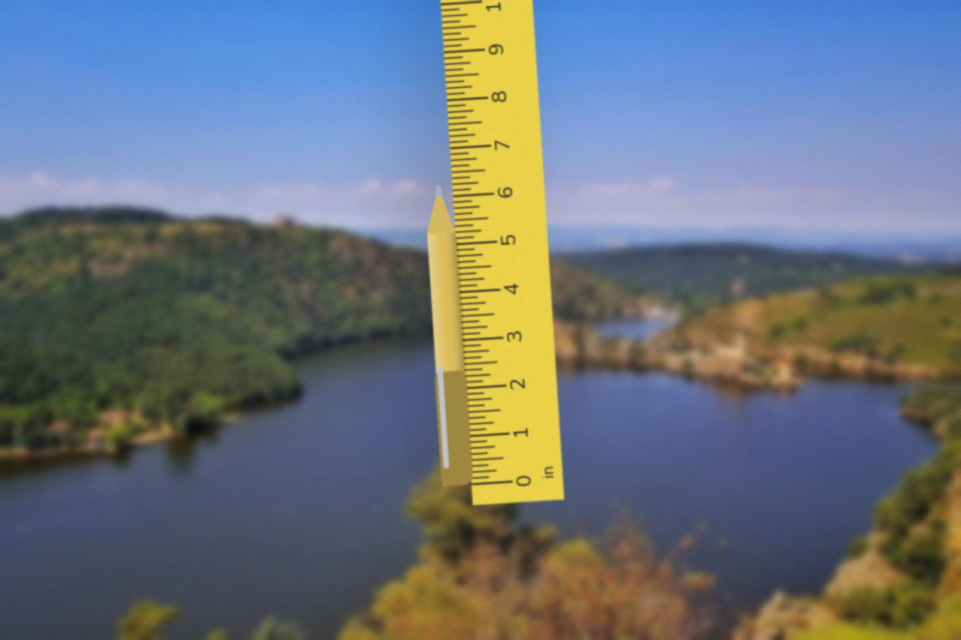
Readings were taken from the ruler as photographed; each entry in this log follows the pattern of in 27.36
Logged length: in 6.25
